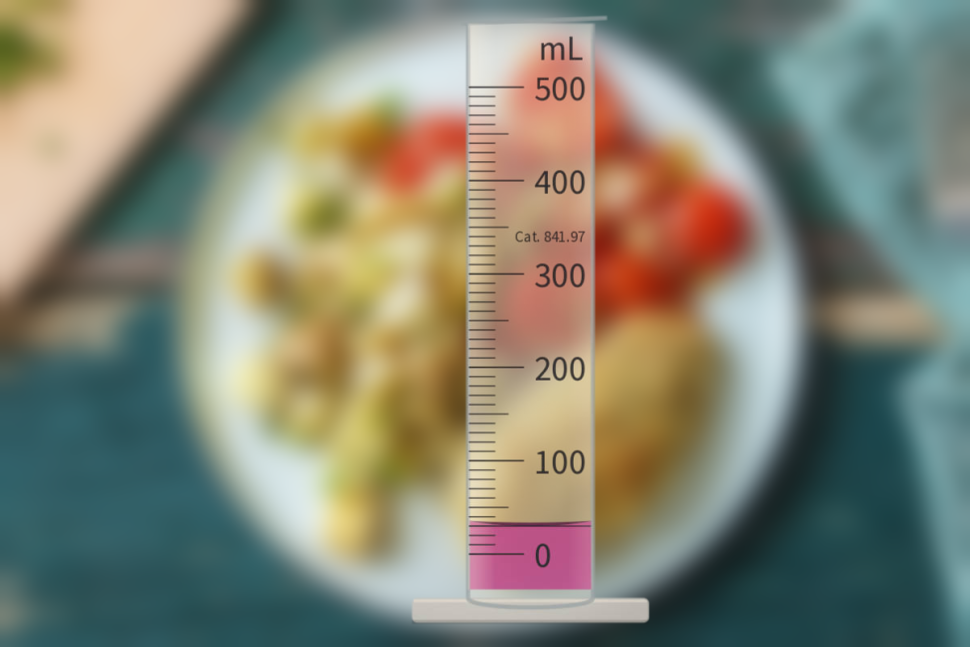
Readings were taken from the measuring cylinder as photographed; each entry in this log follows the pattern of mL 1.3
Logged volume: mL 30
